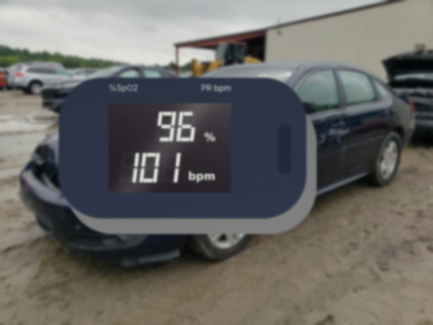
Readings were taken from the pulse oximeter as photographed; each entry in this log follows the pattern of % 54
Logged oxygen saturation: % 96
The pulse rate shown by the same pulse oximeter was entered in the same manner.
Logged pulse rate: bpm 101
